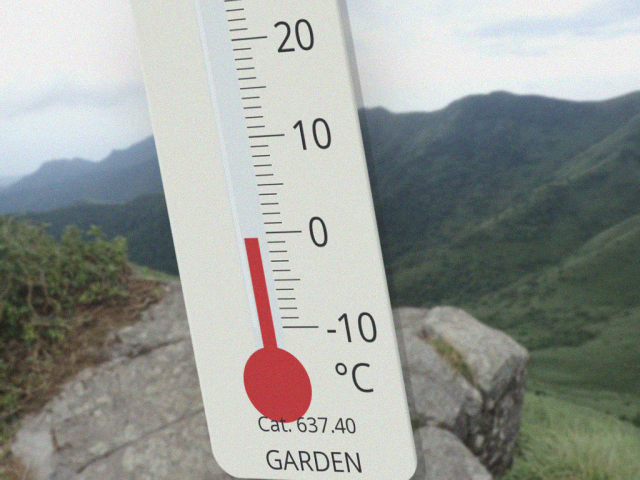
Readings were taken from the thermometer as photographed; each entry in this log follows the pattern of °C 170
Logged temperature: °C -0.5
